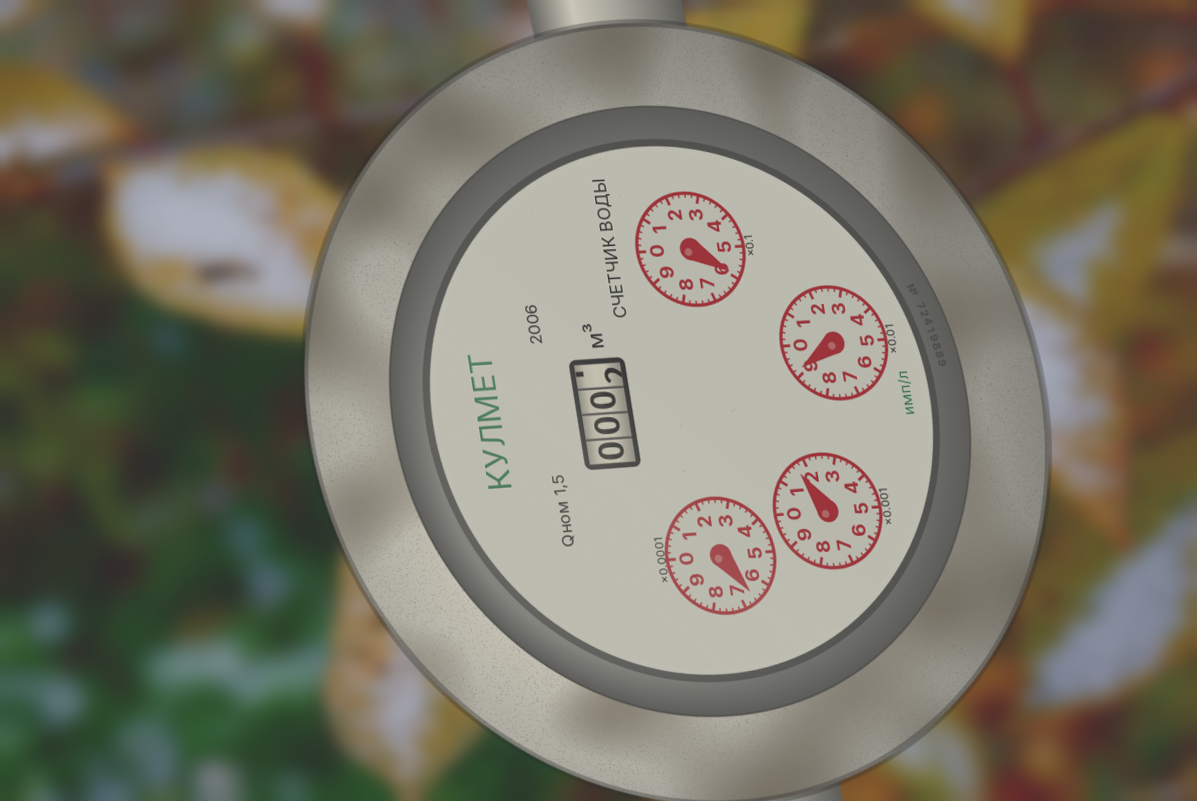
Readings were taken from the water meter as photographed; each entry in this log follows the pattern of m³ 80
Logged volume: m³ 1.5916
